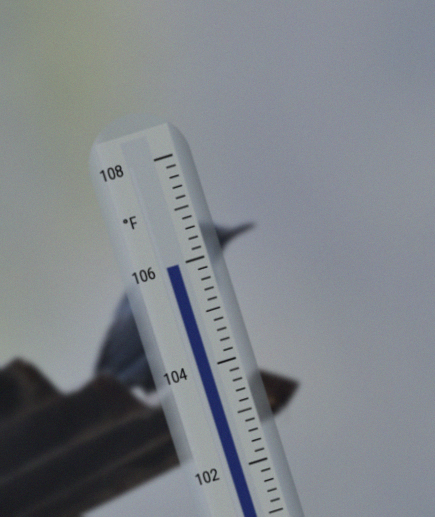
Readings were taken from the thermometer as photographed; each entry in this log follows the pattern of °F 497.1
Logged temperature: °F 106
